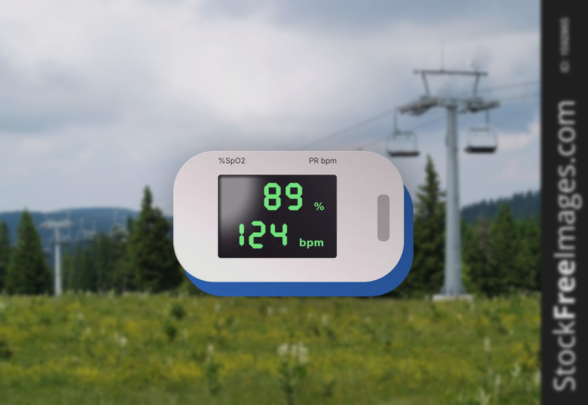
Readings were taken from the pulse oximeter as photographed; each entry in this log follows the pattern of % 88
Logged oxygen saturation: % 89
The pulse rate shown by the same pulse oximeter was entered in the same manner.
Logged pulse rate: bpm 124
